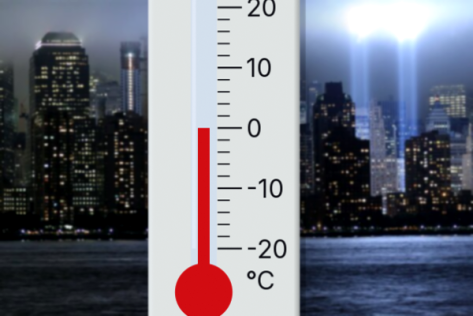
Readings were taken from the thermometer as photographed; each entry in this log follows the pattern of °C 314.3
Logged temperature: °C 0
